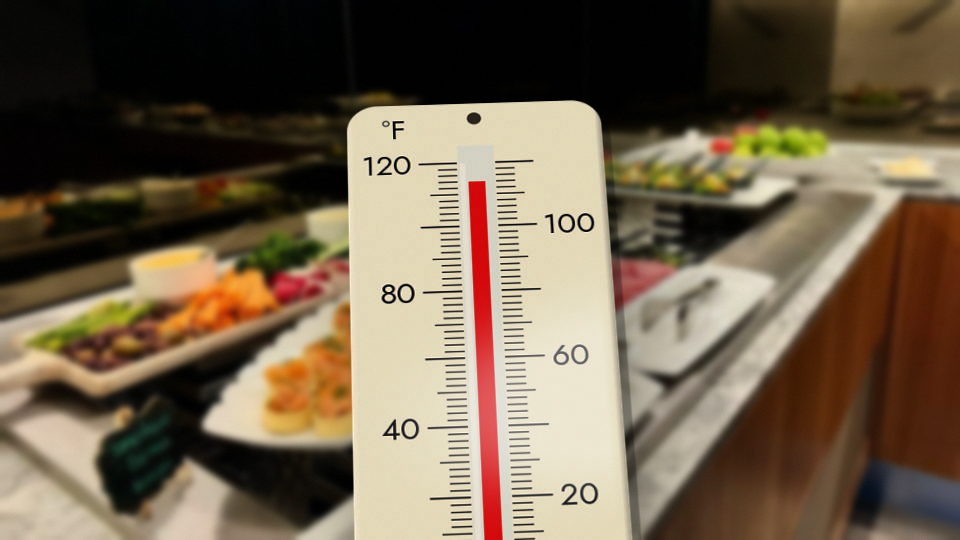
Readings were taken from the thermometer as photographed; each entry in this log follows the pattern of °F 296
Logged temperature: °F 114
